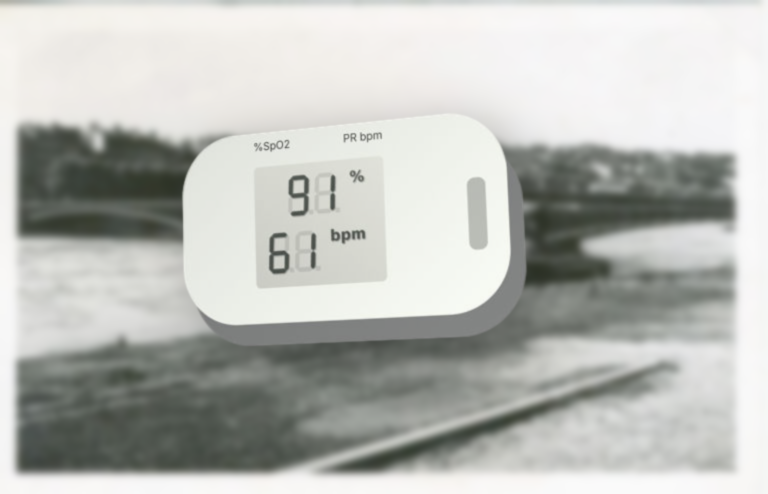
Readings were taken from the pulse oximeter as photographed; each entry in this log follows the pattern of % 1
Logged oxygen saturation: % 91
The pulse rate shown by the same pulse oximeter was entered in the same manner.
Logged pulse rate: bpm 61
